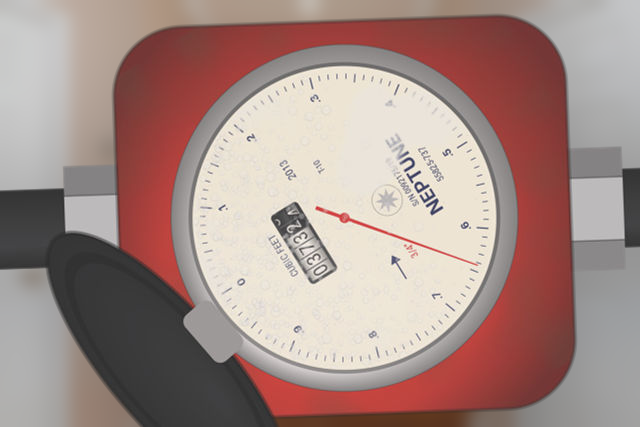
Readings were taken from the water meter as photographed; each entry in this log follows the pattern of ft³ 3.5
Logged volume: ft³ 37323.64
